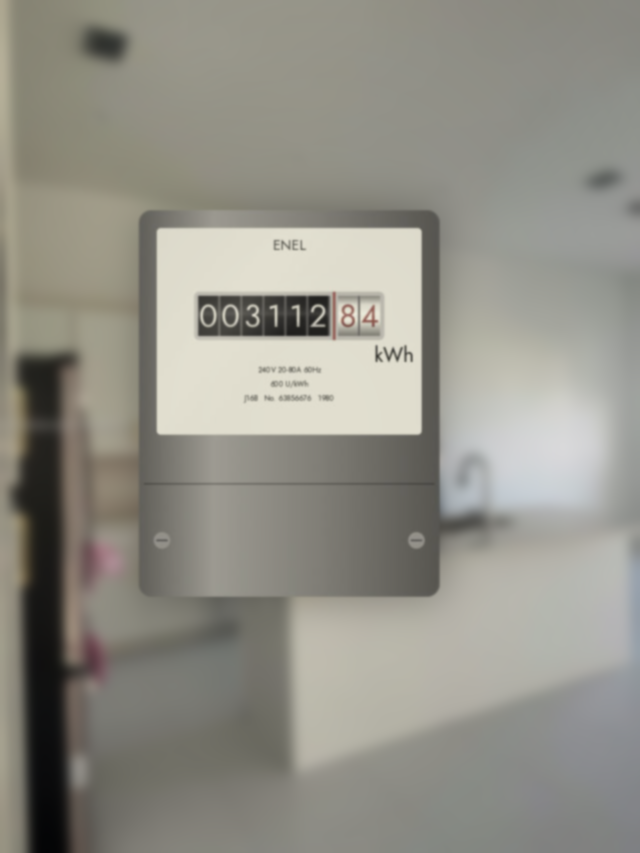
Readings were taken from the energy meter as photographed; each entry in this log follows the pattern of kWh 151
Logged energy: kWh 3112.84
